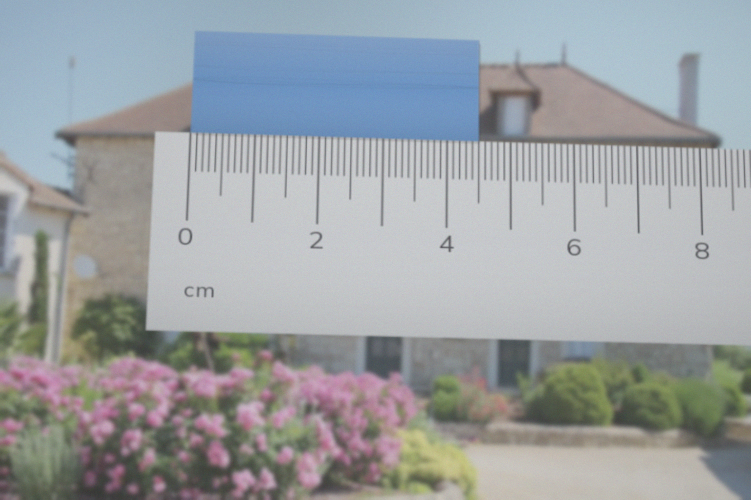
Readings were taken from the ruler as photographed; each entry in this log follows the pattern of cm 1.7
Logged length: cm 4.5
